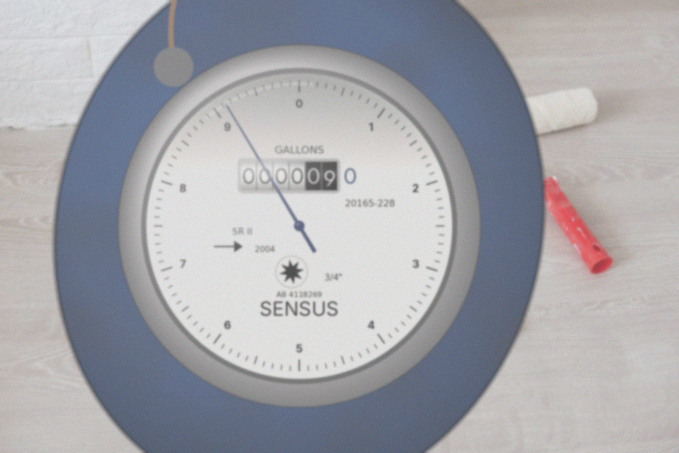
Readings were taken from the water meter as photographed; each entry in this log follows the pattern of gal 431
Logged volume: gal 89.1
